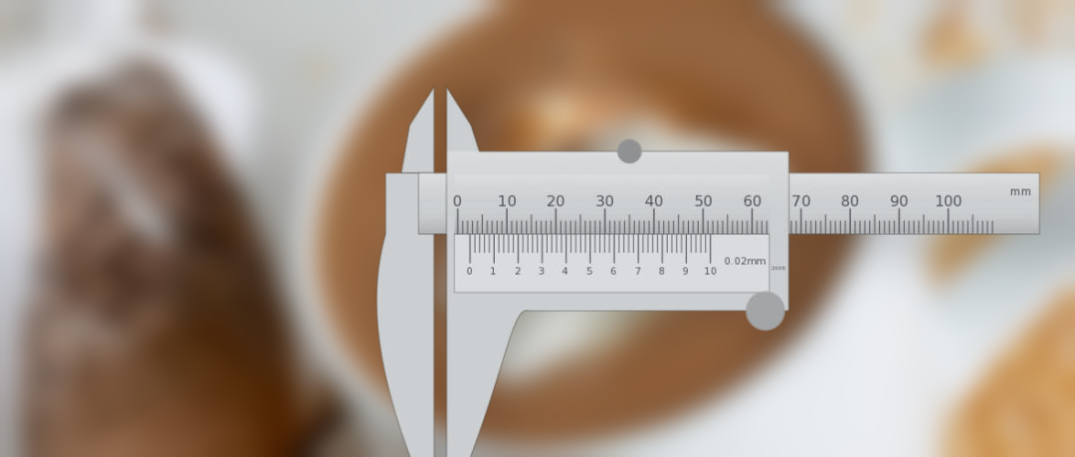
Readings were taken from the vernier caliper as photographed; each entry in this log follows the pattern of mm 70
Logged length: mm 2.5
